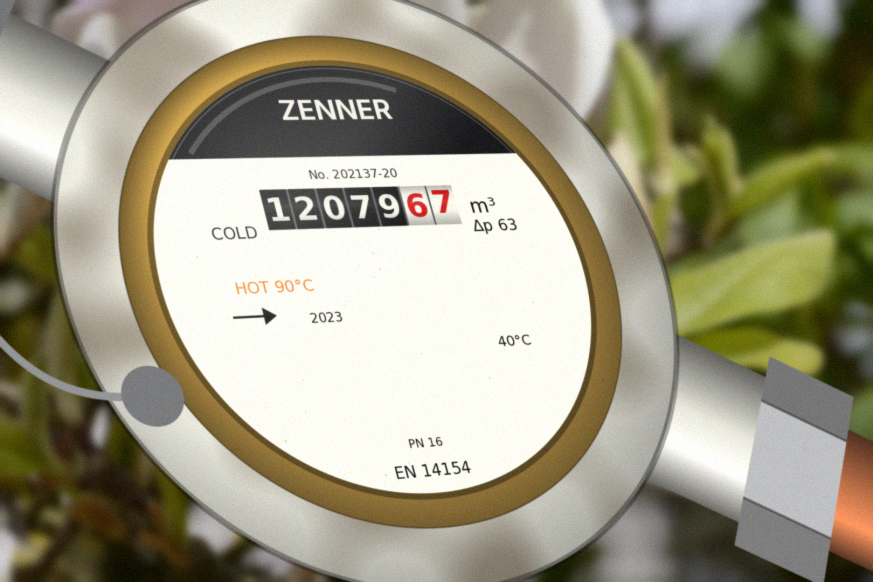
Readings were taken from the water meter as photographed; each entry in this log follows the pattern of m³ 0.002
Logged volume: m³ 12079.67
